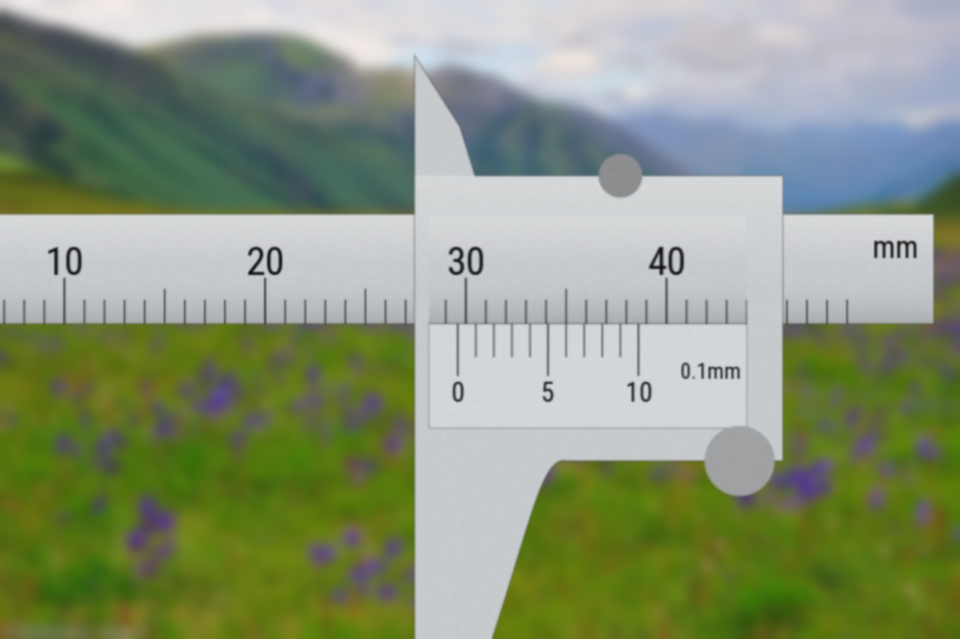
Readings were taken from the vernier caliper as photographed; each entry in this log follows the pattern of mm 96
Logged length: mm 29.6
